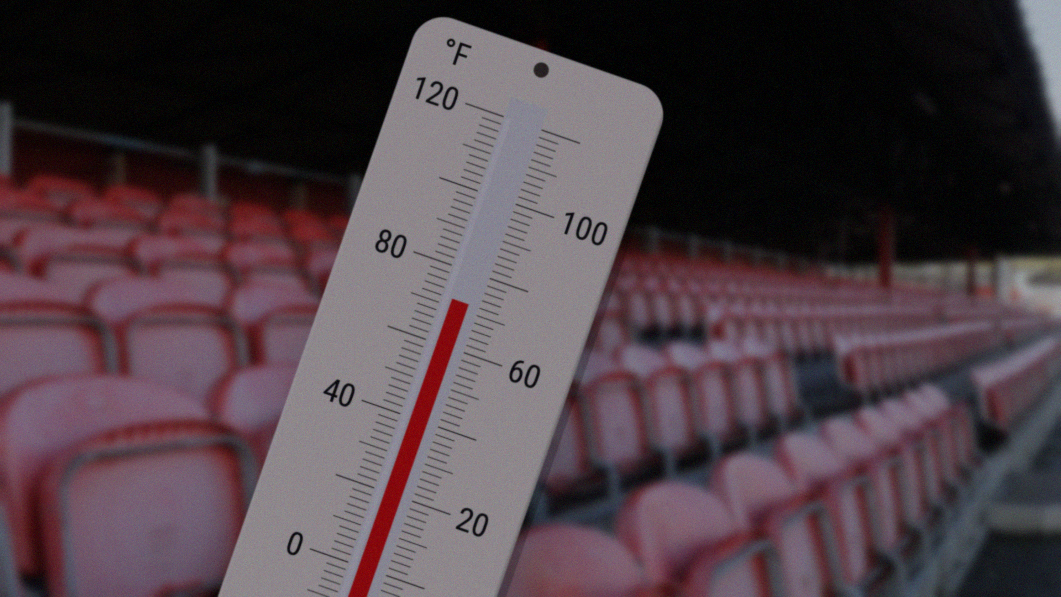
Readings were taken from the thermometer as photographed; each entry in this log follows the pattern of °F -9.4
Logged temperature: °F 72
